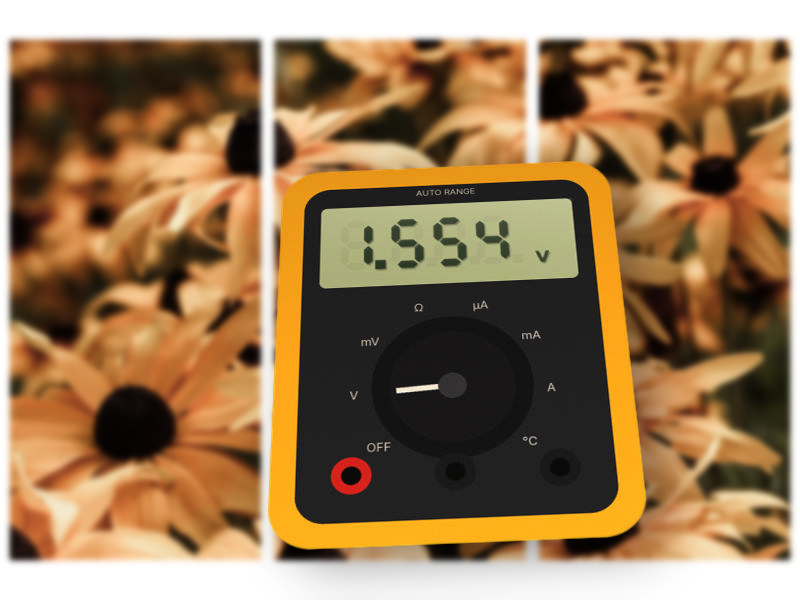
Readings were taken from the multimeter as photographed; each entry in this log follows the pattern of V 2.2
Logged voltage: V 1.554
